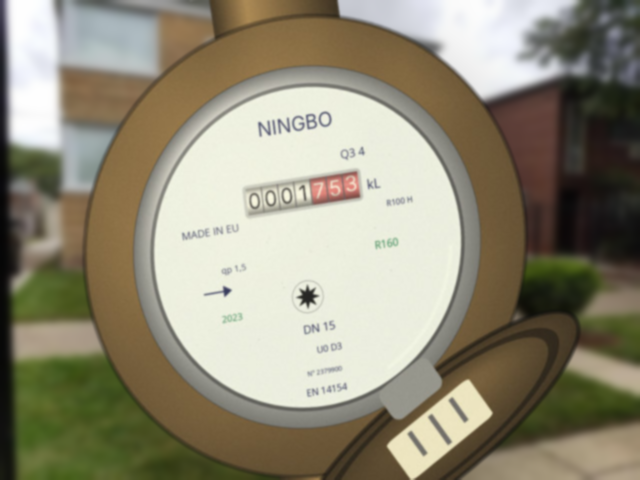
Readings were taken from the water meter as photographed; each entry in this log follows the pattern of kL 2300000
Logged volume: kL 1.753
